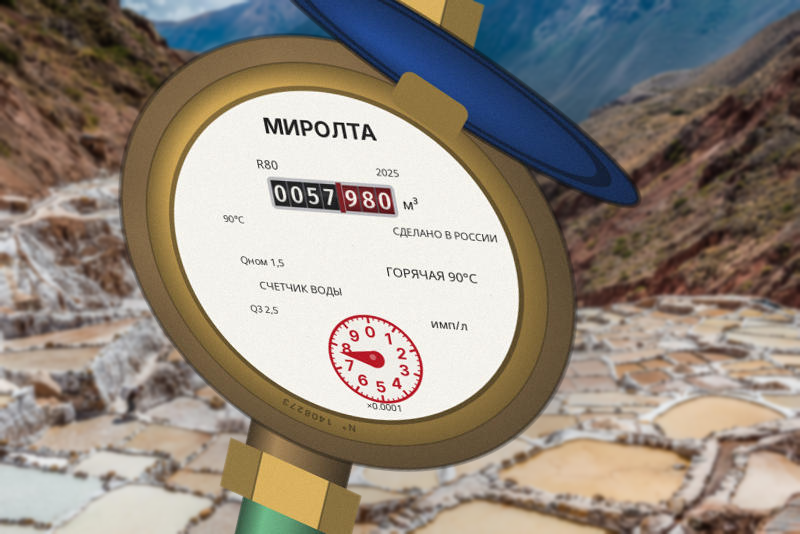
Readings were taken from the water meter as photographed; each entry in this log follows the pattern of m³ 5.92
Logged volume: m³ 57.9807
